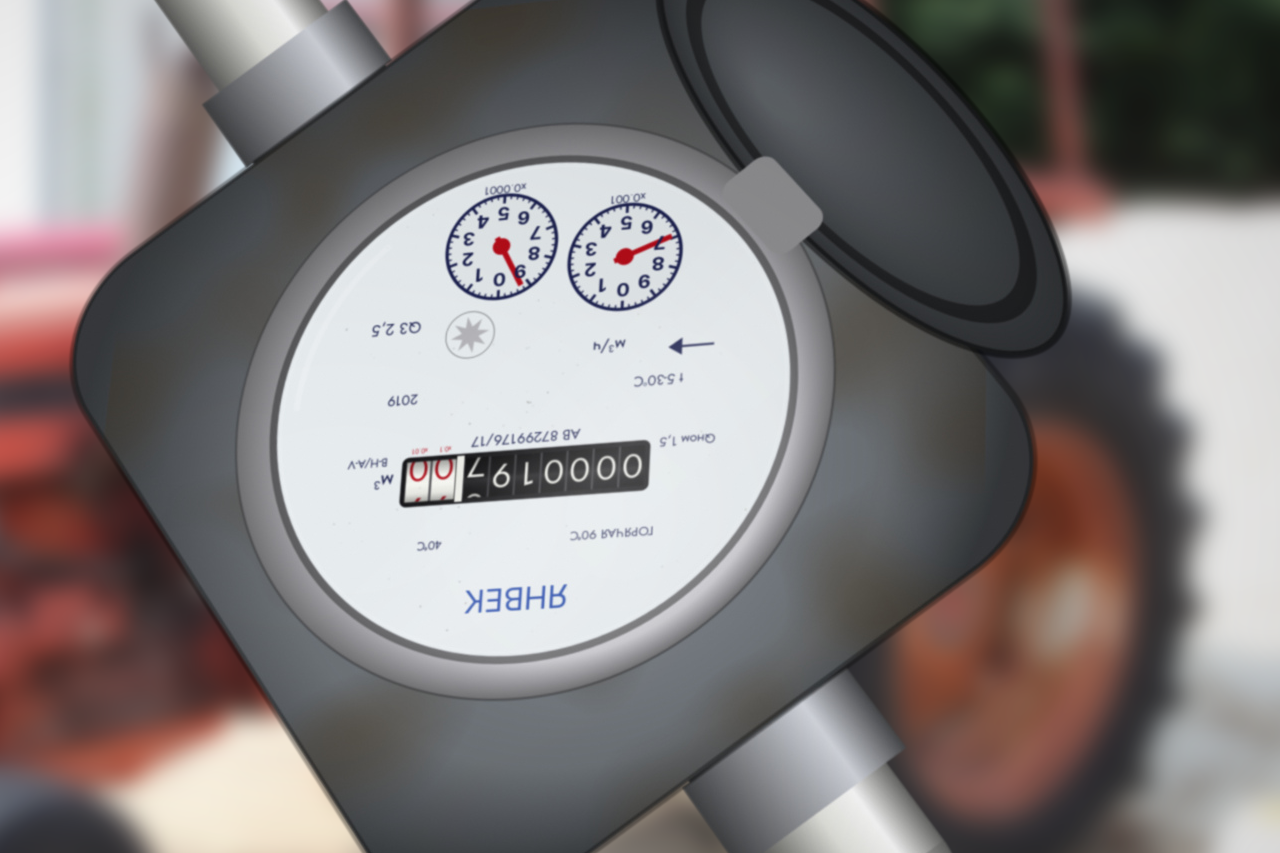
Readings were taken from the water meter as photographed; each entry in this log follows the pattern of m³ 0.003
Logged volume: m³ 196.9969
